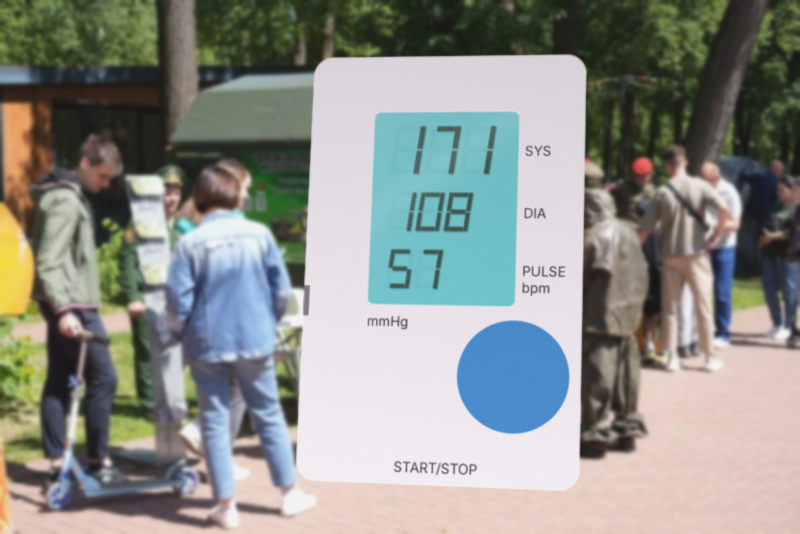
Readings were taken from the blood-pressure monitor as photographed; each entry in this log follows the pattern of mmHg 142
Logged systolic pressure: mmHg 171
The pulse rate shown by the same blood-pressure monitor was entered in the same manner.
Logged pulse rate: bpm 57
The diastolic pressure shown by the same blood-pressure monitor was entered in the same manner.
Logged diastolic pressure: mmHg 108
